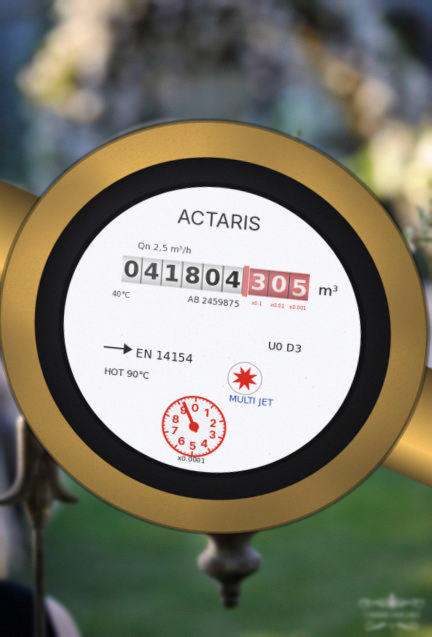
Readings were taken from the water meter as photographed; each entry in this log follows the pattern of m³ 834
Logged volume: m³ 41804.3049
